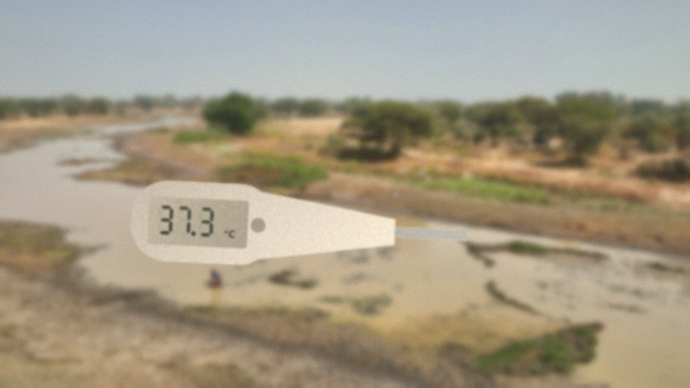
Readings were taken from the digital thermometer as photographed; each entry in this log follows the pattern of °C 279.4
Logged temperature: °C 37.3
